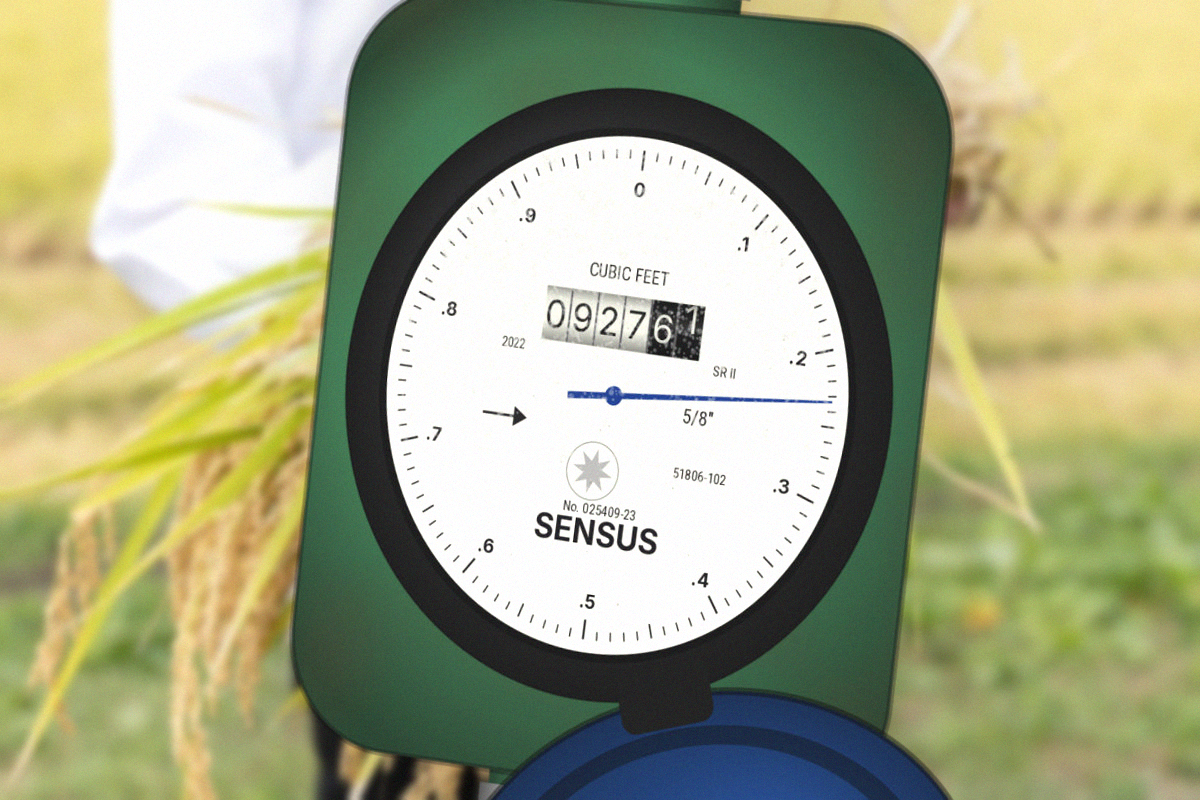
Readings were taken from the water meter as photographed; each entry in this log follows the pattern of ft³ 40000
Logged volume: ft³ 92761.23
